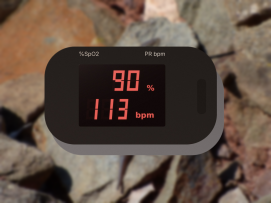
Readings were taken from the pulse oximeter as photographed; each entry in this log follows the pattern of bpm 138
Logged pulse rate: bpm 113
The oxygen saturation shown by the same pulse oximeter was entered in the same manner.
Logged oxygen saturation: % 90
